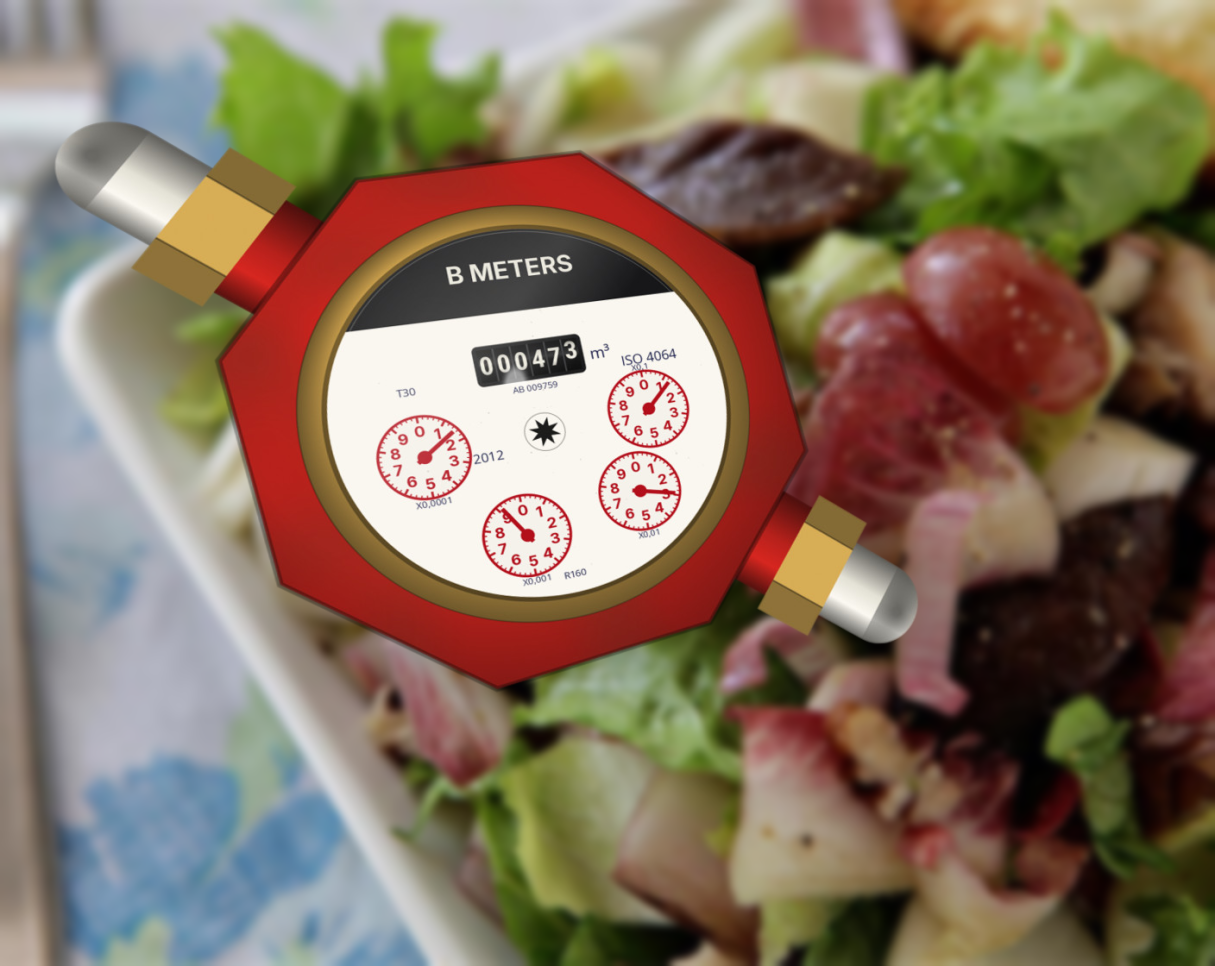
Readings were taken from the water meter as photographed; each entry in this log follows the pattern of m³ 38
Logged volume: m³ 473.1291
